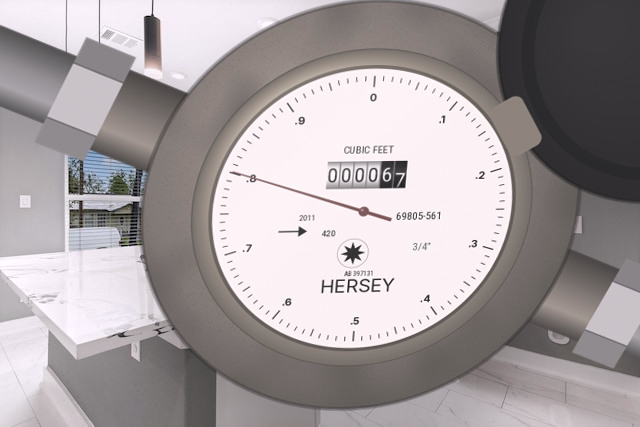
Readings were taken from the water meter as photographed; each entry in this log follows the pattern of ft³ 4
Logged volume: ft³ 66.80
